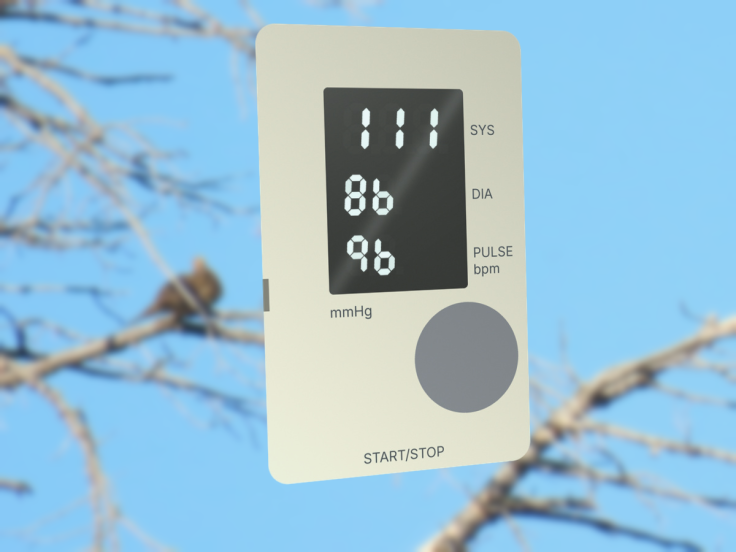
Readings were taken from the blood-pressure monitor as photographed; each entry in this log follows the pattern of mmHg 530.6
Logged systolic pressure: mmHg 111
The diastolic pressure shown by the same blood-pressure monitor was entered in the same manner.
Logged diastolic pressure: mmHg 86
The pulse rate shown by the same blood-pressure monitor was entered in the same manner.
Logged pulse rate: bpm 96
